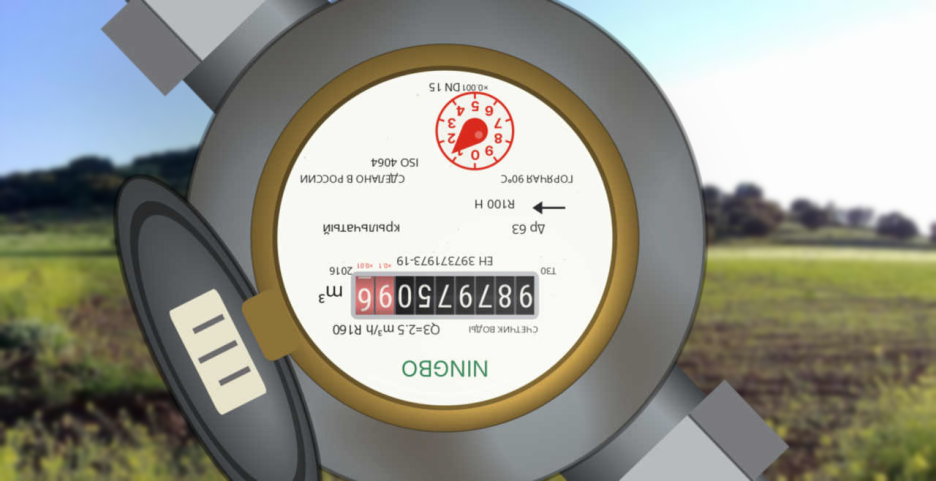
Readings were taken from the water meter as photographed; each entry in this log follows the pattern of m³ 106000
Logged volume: m³ 9879750.961
